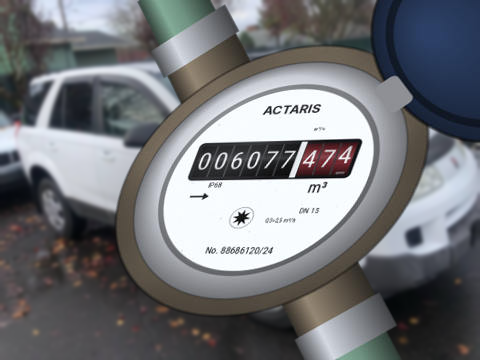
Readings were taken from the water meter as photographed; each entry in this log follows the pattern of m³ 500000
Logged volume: m³ 6077.474
